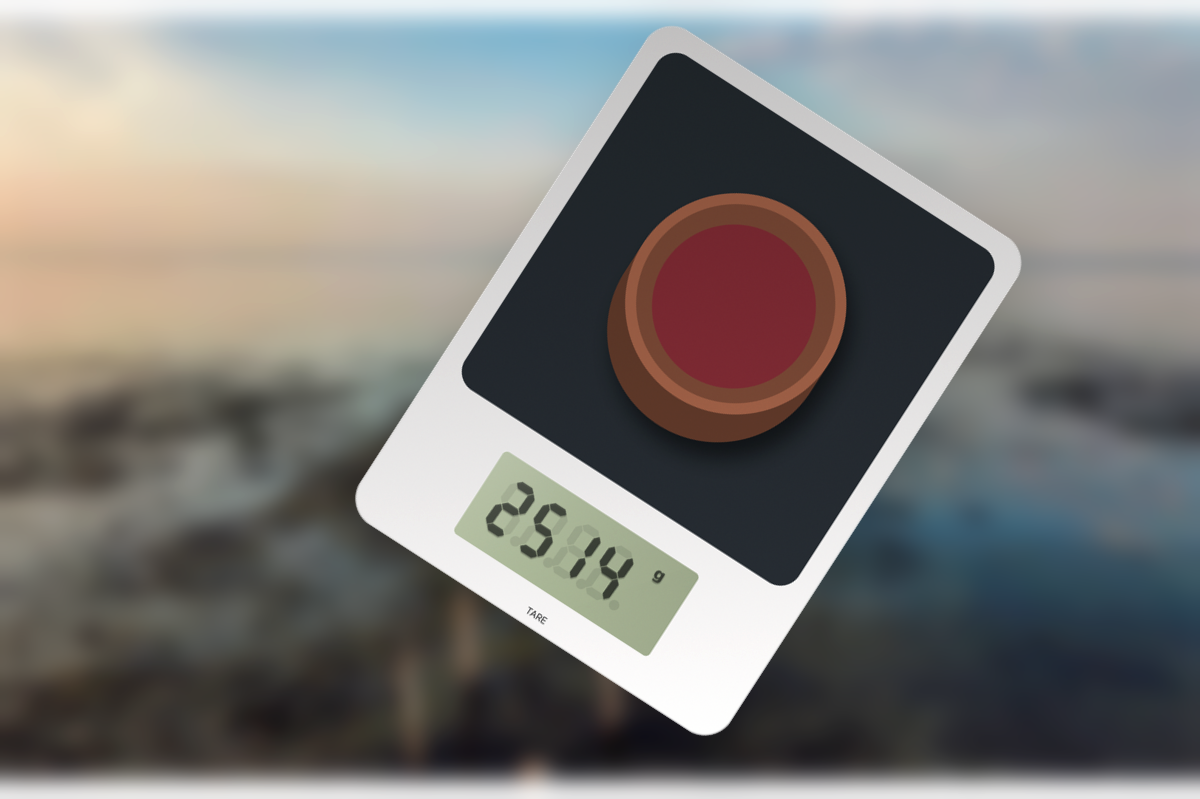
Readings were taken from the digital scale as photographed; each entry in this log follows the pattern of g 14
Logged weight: g 2514
